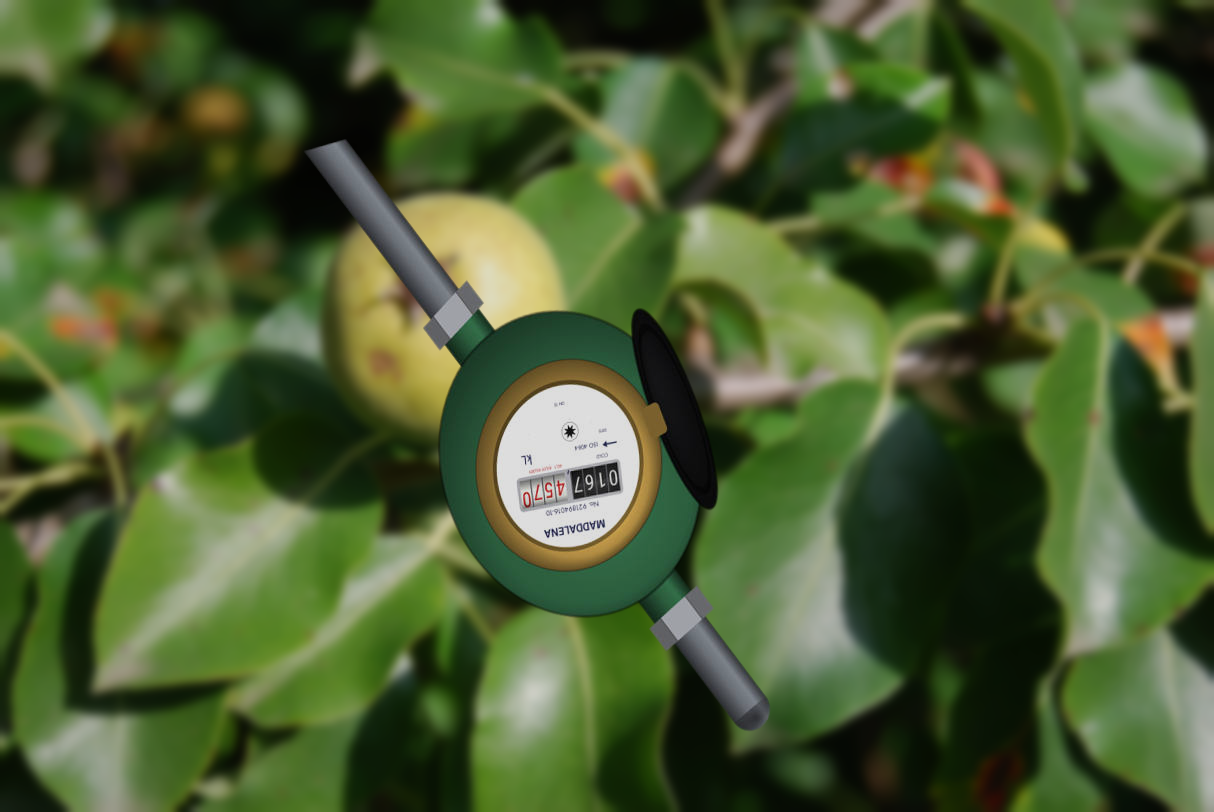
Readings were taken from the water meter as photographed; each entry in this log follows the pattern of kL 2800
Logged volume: kL 167.4570
